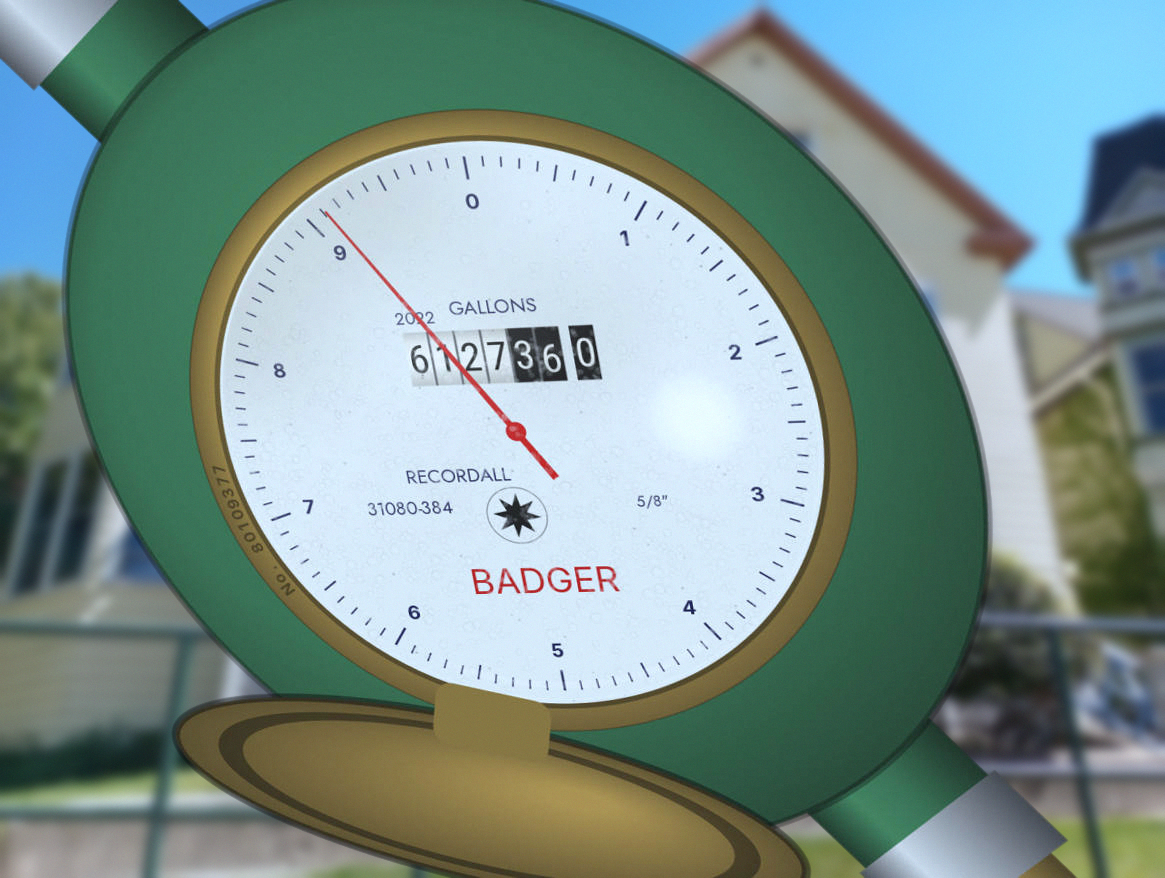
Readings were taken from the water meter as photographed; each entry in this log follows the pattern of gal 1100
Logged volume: gal 6127359.1
